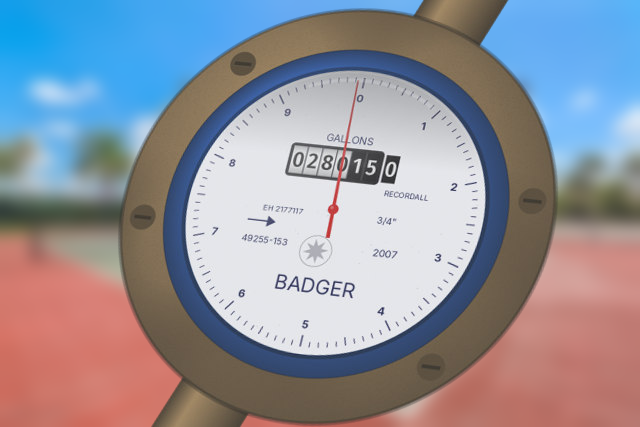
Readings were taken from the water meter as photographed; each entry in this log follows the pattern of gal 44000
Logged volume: gal 280149.9
